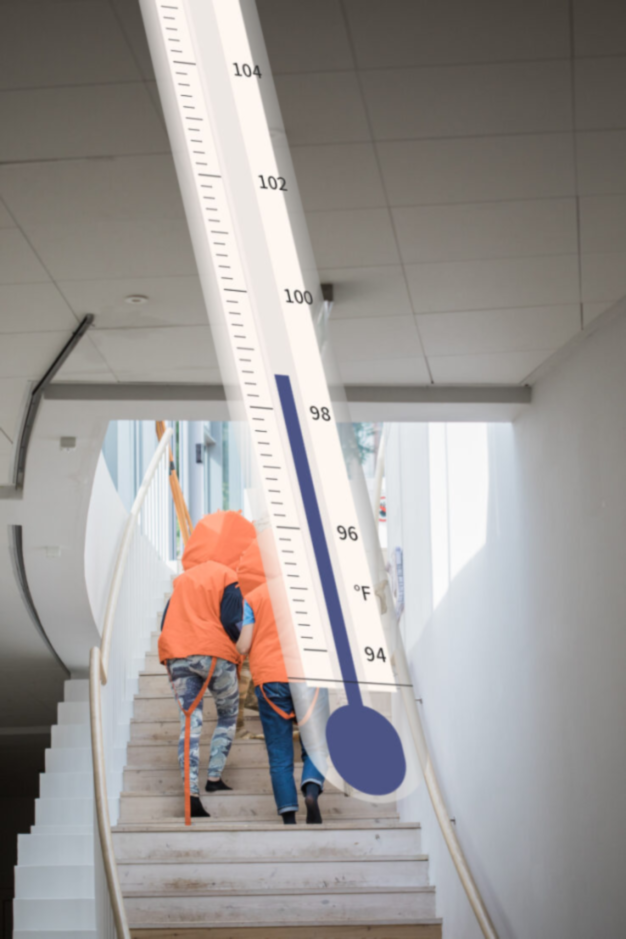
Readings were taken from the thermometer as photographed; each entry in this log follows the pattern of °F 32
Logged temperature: °F 98.6
